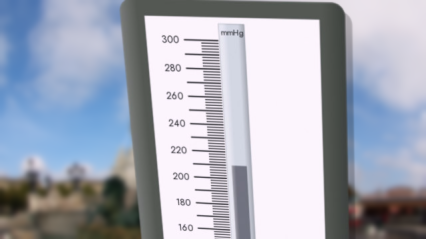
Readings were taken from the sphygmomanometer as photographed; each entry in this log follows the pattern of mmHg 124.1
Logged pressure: mmHg 210
